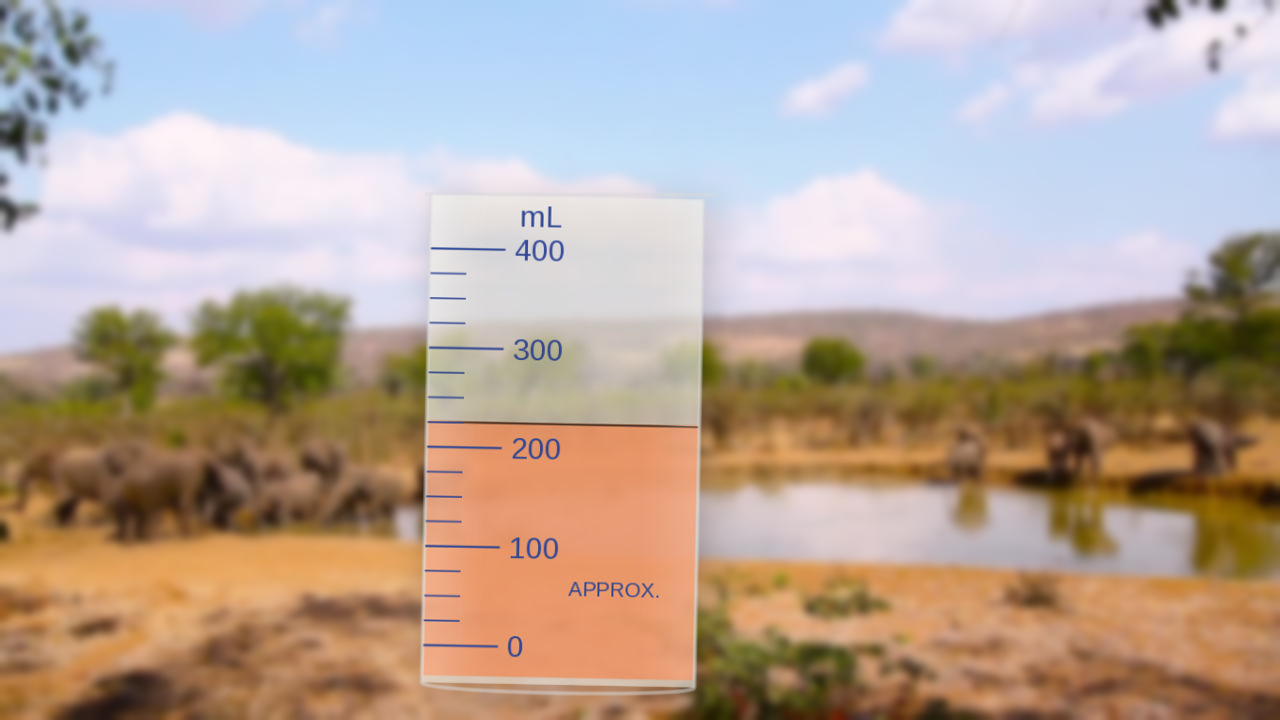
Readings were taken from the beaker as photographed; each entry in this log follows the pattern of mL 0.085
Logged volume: mL 225
